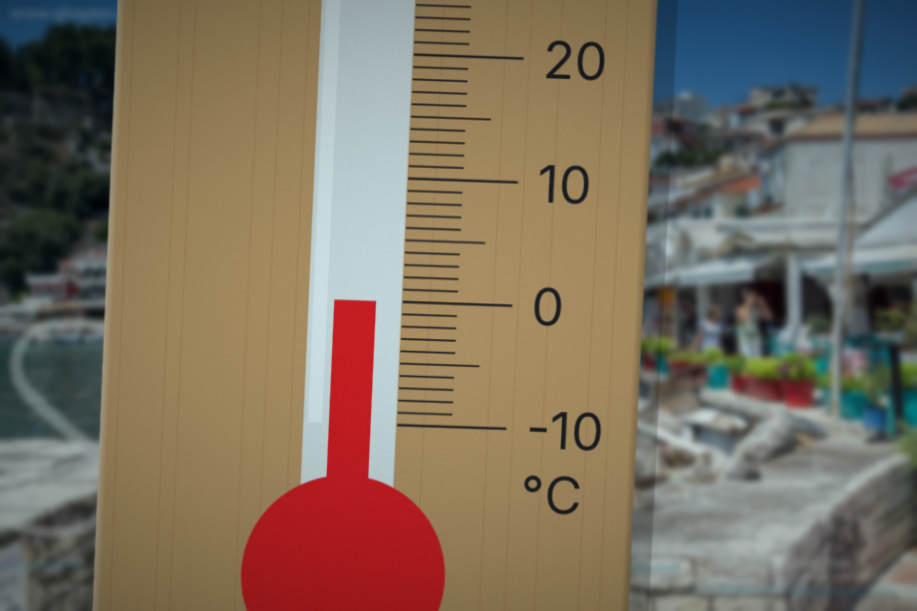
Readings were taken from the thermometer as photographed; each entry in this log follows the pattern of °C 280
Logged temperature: °C 0
